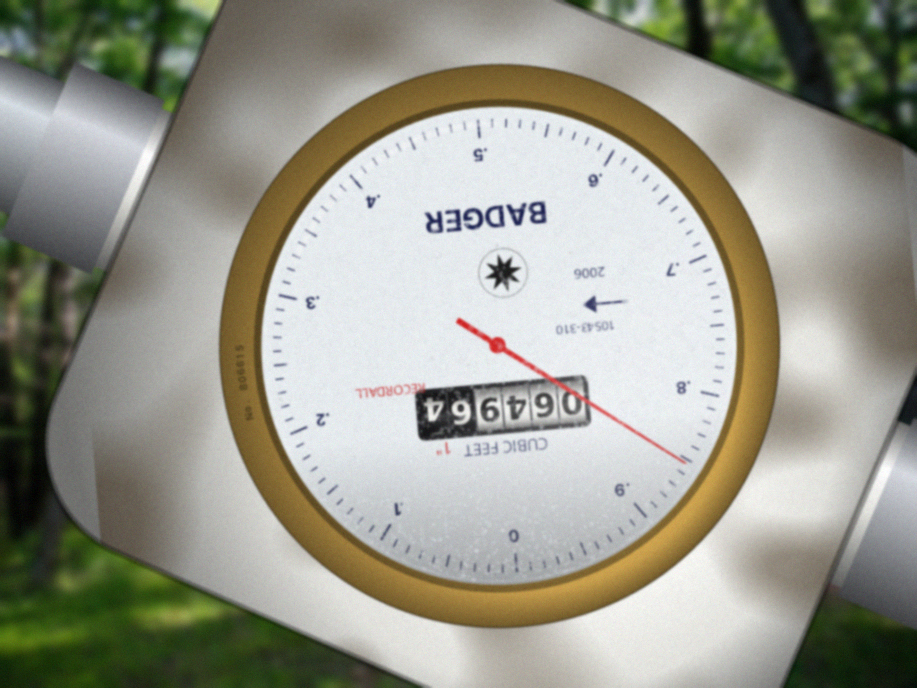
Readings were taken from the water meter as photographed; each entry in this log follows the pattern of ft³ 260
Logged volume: ft³ 64963.85
